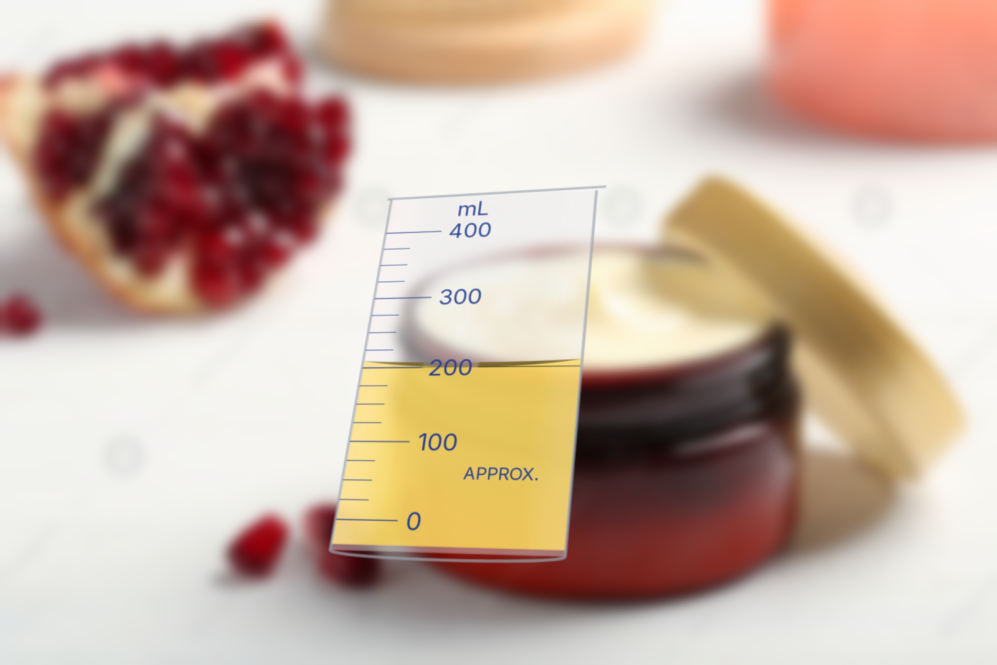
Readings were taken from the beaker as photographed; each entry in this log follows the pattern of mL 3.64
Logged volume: mL 200
